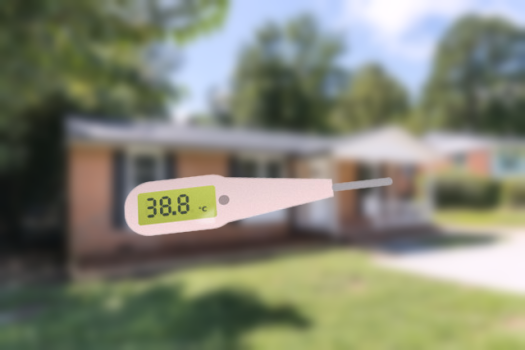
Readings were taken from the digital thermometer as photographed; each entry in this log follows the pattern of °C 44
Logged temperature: °C 38.8
